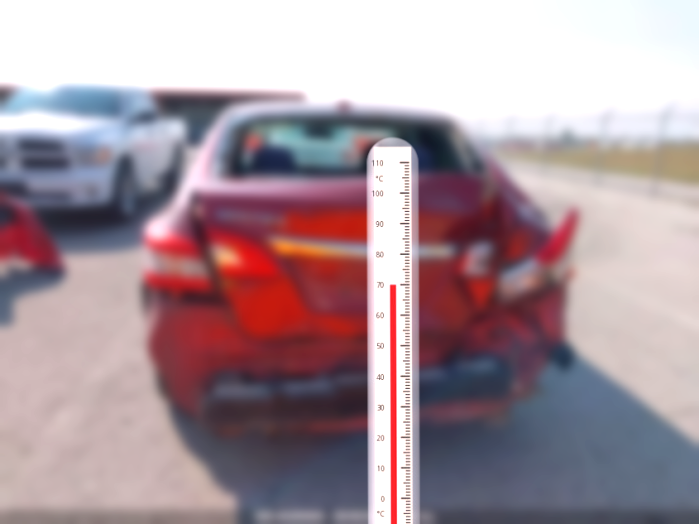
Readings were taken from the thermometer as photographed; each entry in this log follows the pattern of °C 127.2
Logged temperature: °C 70
